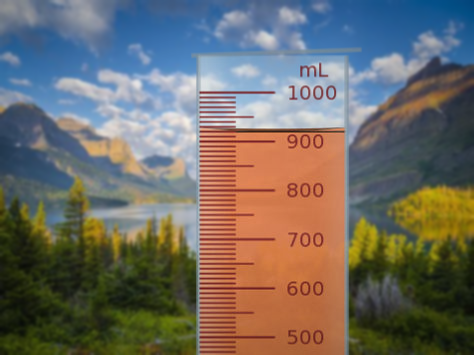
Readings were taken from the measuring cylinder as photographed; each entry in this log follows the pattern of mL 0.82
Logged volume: mL 920
